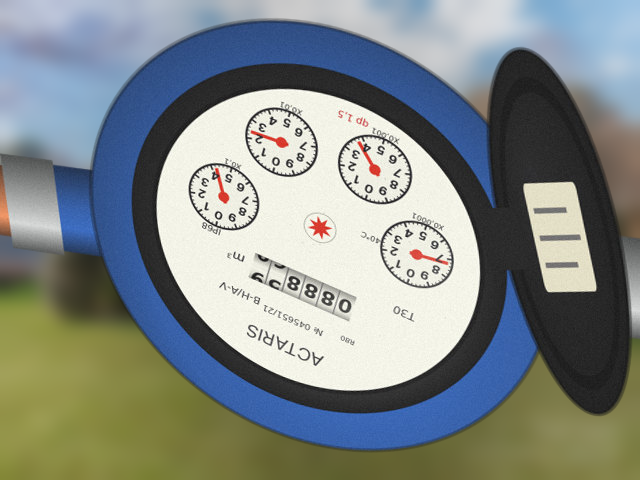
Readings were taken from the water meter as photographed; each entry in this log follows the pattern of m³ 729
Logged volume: m³ 88859.4237
